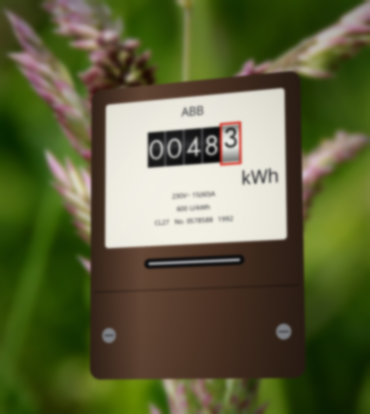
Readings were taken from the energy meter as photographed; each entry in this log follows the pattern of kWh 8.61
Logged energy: kWh 48.3
